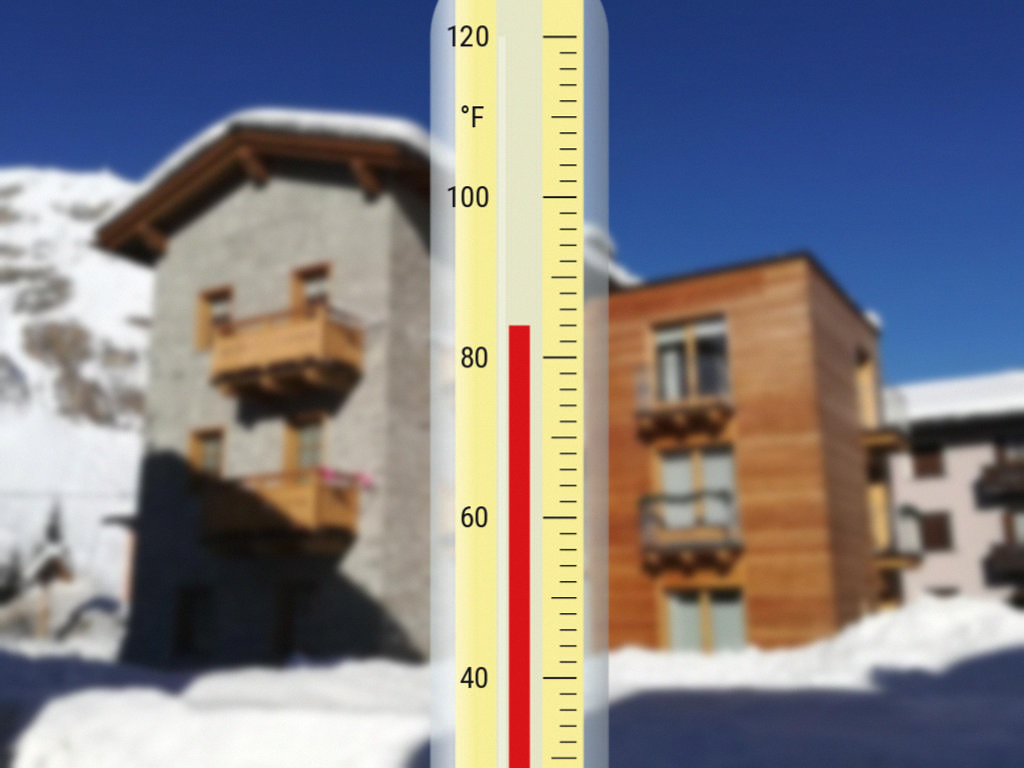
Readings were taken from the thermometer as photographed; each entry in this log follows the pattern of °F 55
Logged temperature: °F 84
